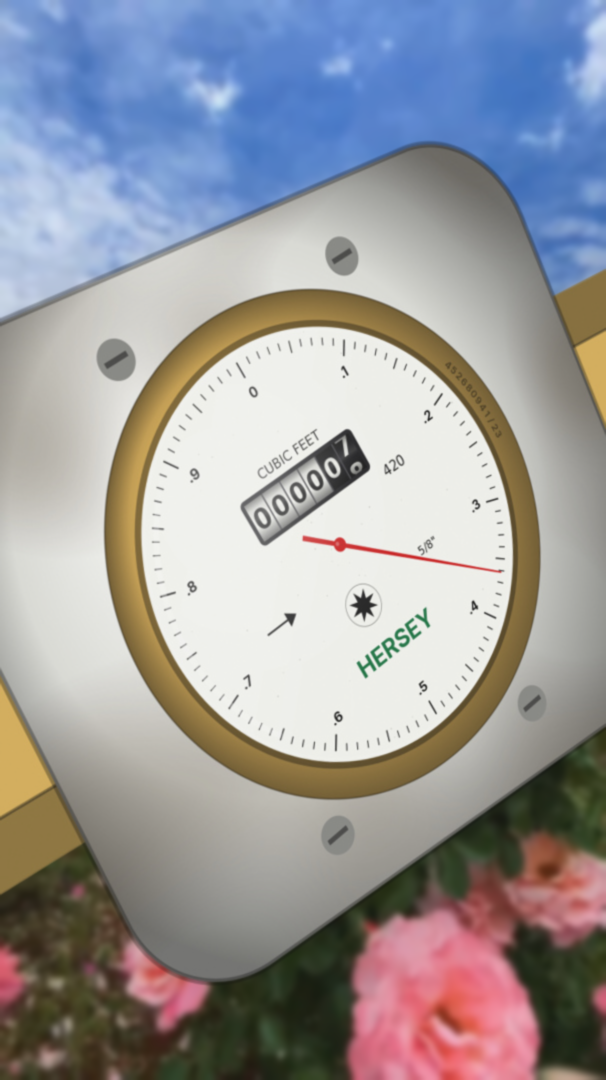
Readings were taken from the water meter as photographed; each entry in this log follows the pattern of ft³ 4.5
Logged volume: ft³ 7.36
